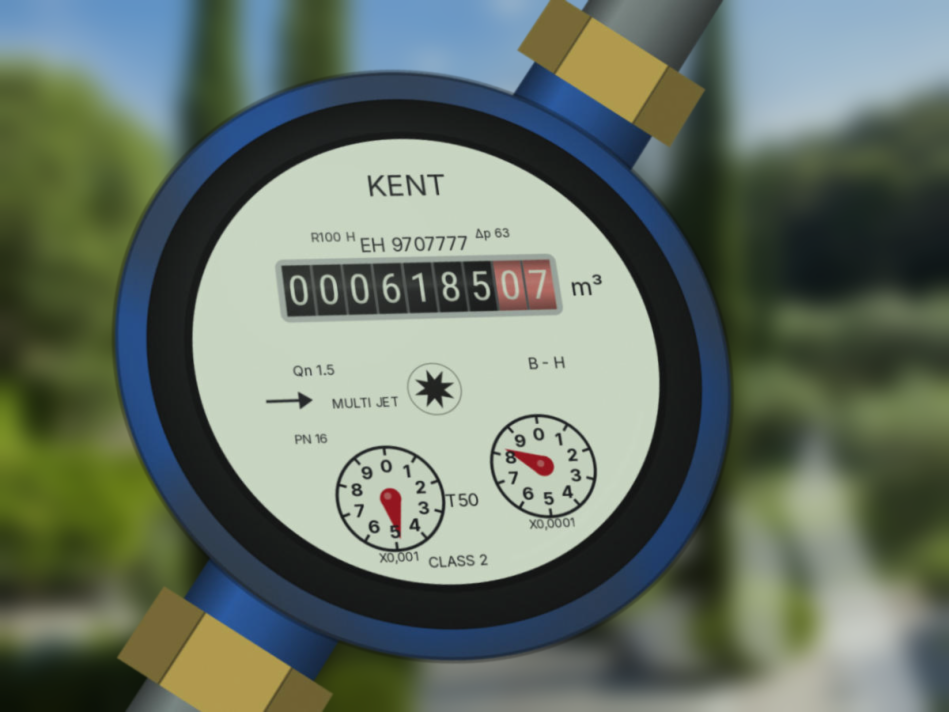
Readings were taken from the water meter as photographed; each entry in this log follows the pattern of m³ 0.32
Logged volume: m³ 6185.0748
